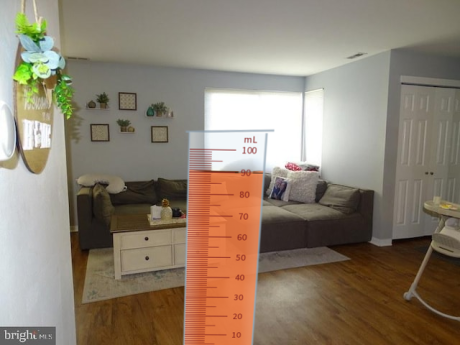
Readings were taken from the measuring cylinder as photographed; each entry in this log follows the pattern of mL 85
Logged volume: mL 90
